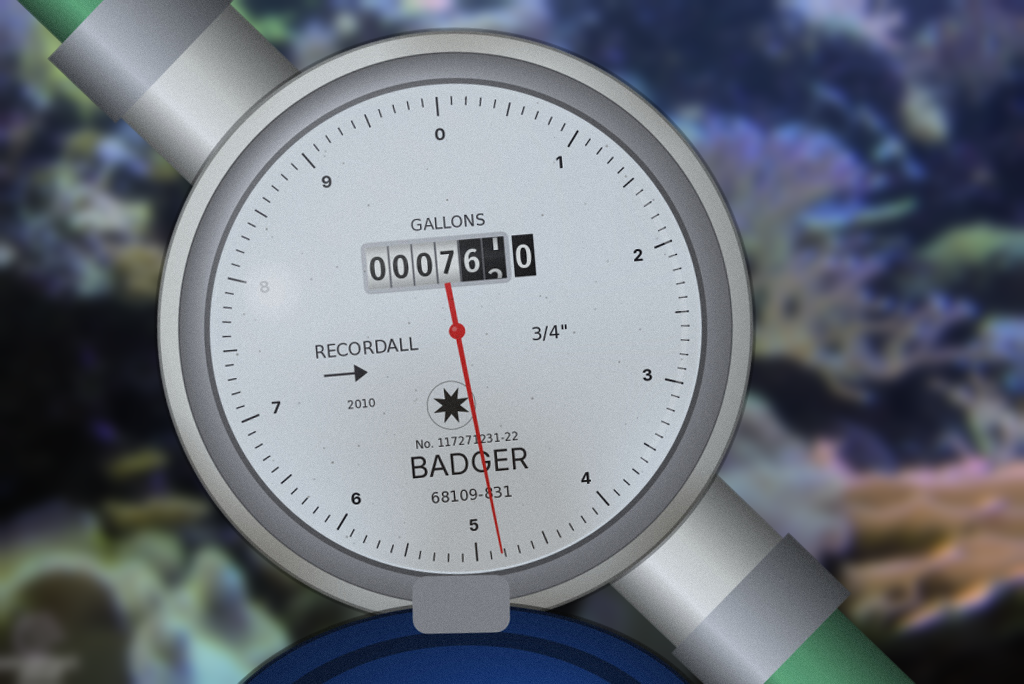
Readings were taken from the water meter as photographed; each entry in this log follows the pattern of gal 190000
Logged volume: gal 7614.8
